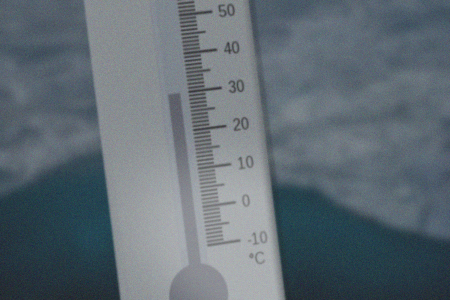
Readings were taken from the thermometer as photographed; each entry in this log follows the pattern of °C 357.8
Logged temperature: °C 30
